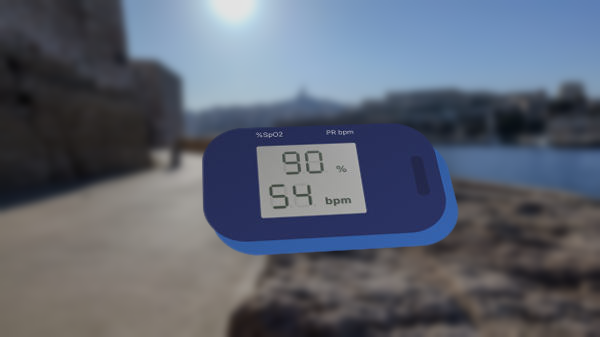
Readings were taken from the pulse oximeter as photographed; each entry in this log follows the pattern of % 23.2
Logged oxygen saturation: % 90
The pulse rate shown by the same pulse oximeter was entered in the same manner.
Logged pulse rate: bpm 54
